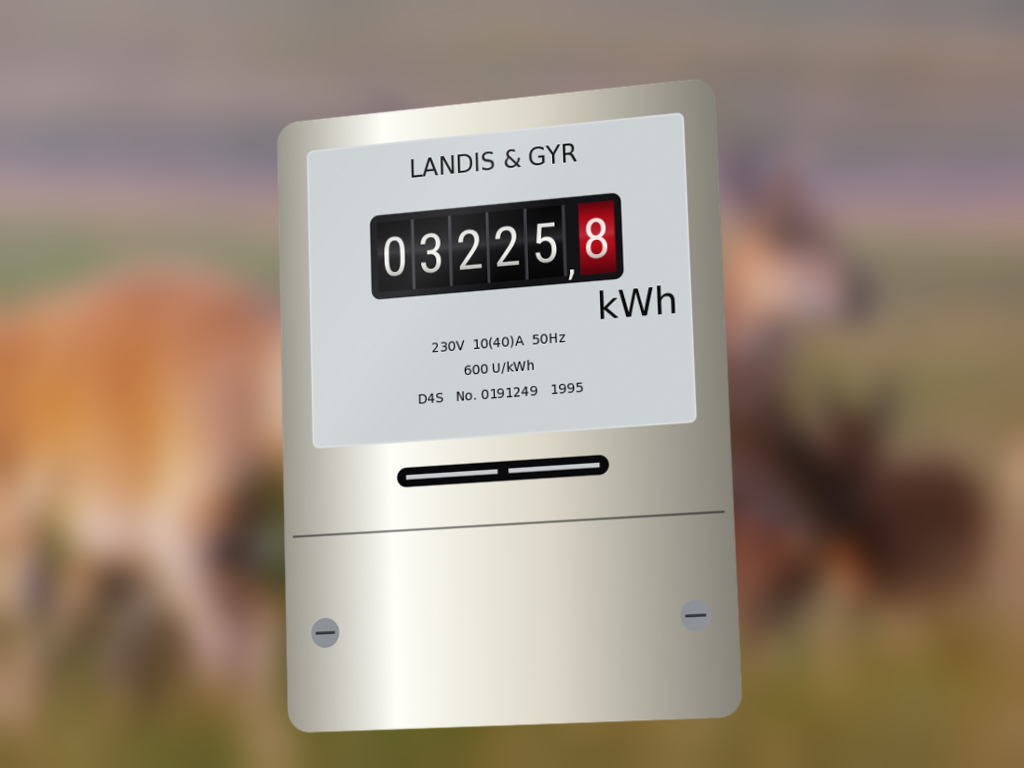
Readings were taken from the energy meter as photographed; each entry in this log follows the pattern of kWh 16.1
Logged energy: kWh 3225.8
